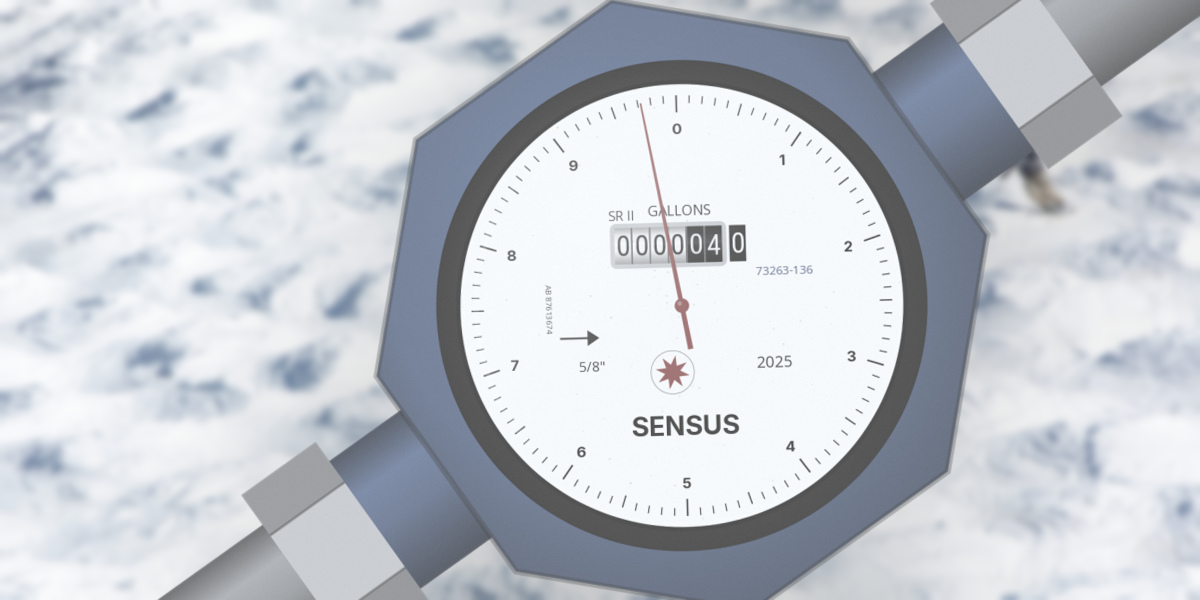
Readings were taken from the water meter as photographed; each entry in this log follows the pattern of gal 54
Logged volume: gal 39.7
